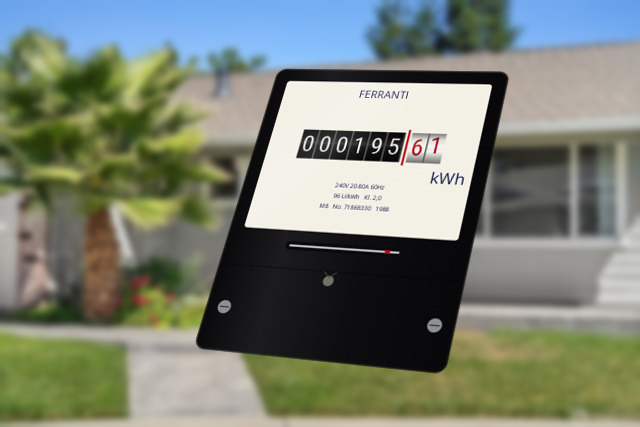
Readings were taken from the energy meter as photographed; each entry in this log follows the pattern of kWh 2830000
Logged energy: kWh 195.61
